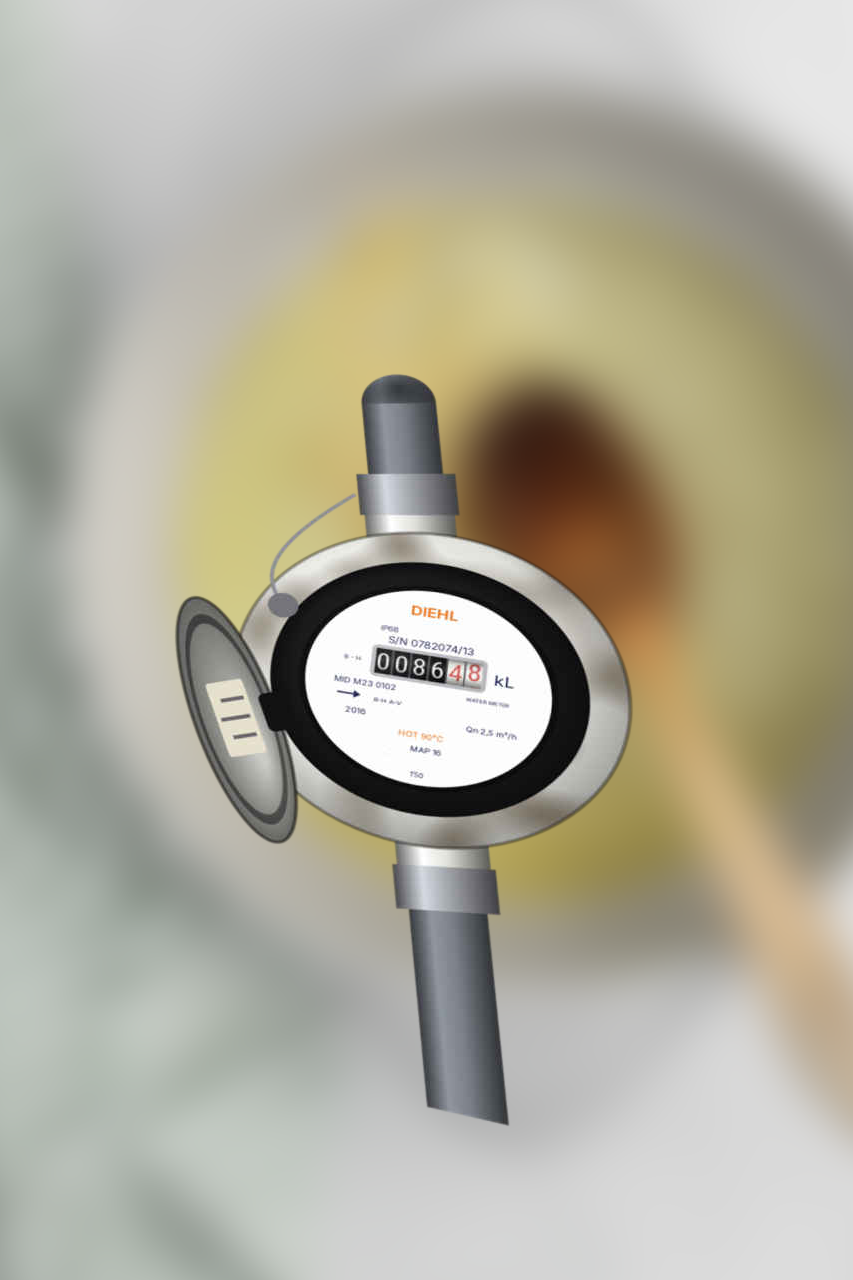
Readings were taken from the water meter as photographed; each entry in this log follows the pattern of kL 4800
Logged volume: kL 86.48
